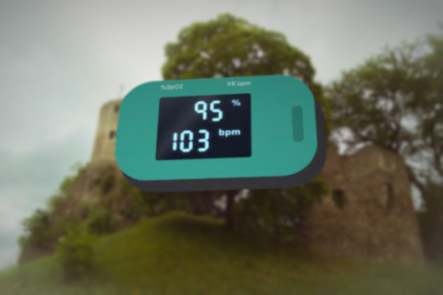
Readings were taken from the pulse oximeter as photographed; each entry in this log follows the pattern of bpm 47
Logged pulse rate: bpm 103
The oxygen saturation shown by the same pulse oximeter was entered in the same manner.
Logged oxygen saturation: % 95
